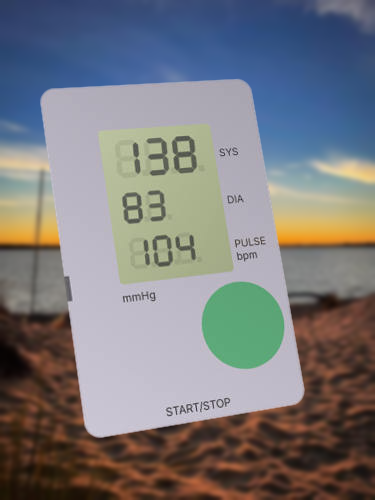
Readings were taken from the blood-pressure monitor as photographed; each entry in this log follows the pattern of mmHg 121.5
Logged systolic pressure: mmHg 138
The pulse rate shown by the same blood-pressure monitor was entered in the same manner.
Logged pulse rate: bpm 104
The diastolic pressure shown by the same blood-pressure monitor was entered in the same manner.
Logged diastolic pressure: mmHg 83
